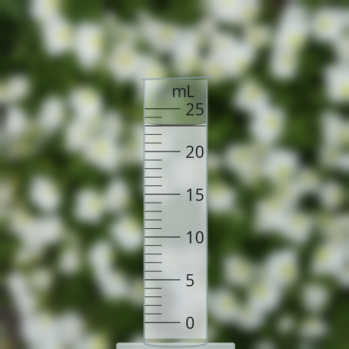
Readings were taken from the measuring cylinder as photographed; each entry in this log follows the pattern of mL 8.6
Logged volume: mL 23
